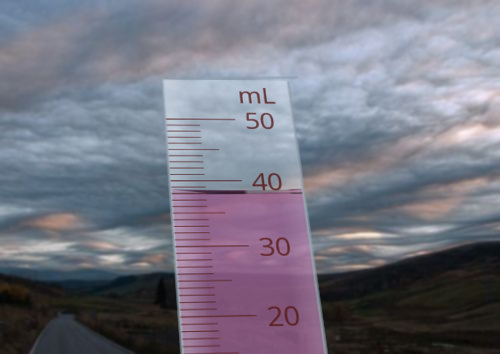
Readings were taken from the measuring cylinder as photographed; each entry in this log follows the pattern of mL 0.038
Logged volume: mL 38
